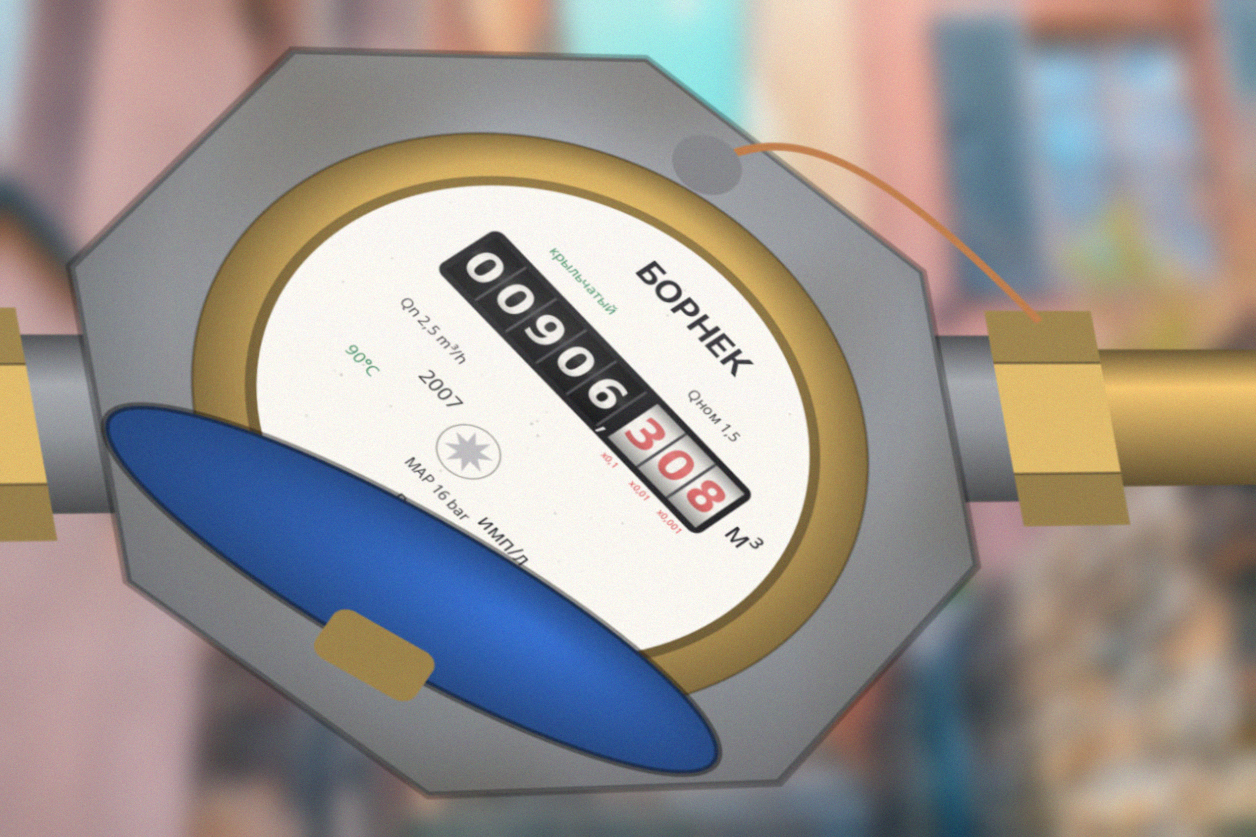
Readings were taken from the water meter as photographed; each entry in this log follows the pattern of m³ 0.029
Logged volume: m³ 906.308
